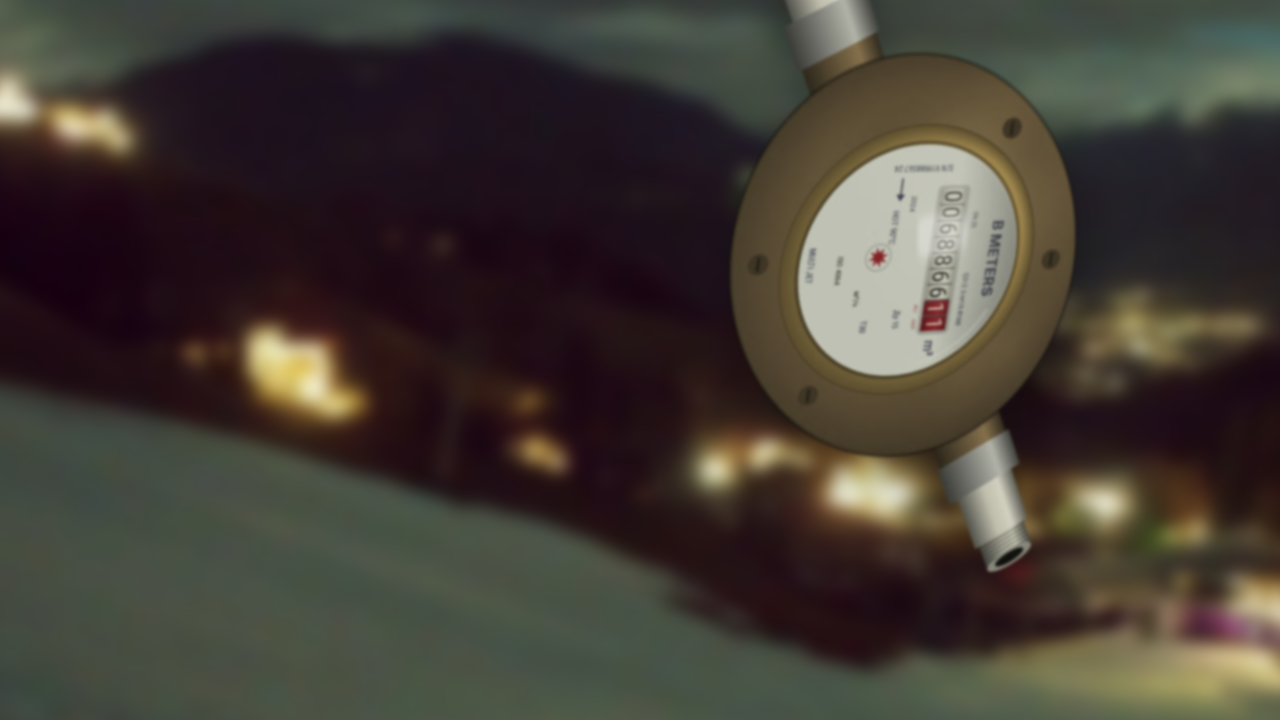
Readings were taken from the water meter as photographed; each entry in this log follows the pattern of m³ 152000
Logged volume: m³ 68866.11
